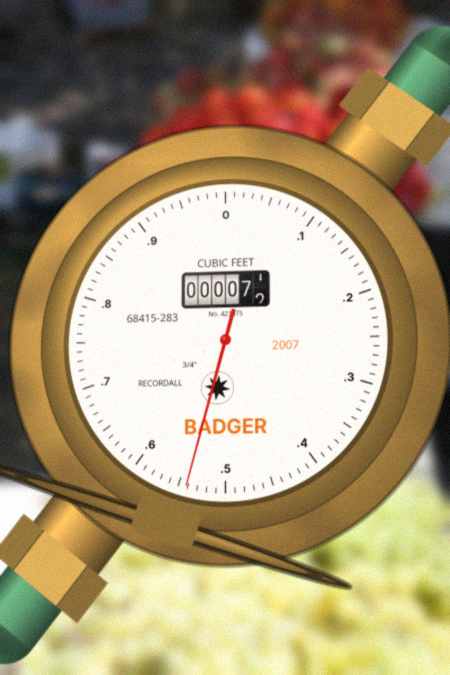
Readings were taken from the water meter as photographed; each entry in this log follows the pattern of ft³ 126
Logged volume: ft³ 71.54
